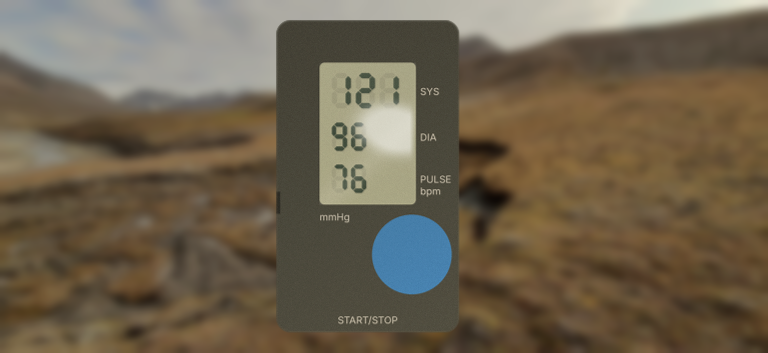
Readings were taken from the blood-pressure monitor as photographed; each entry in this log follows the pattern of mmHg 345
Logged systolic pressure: mmHg 121
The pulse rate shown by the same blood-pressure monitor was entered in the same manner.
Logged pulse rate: bpm 76
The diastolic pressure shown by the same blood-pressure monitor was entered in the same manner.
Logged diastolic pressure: mmHg 96
